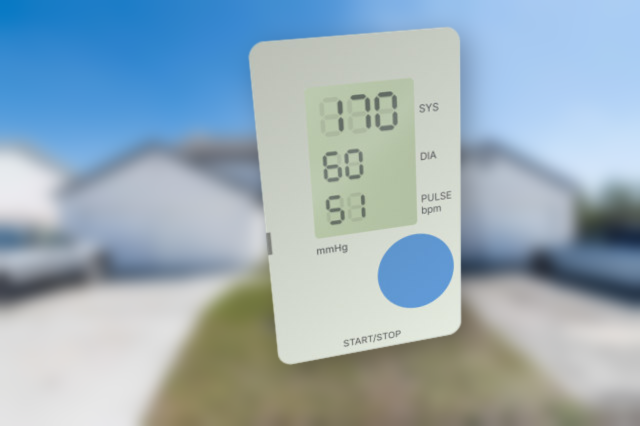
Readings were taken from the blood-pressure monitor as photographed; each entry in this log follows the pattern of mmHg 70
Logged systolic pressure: mmHg 170
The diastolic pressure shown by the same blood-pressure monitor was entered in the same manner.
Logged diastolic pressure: mmHg 60
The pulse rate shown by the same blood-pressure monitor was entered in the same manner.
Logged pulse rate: bpm 51
